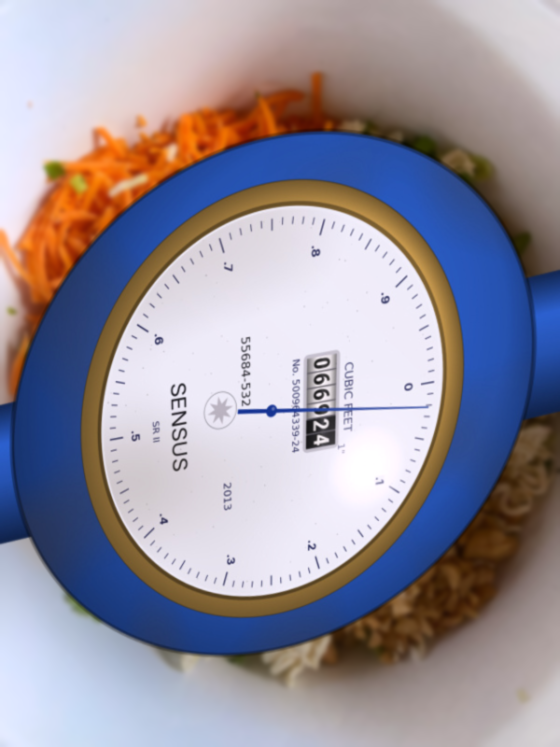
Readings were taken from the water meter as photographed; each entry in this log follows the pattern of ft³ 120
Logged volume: ft³ 66924.02
